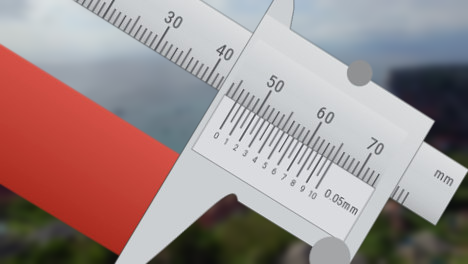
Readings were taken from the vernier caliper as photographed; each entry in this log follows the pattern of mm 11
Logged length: mm 46.0
